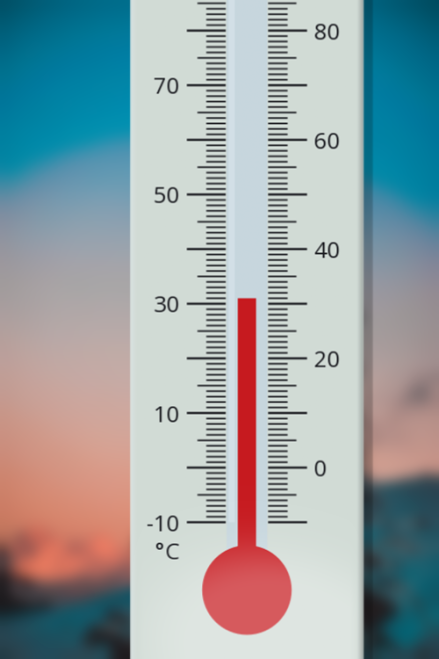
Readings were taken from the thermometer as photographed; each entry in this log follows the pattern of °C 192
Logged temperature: °C 31
